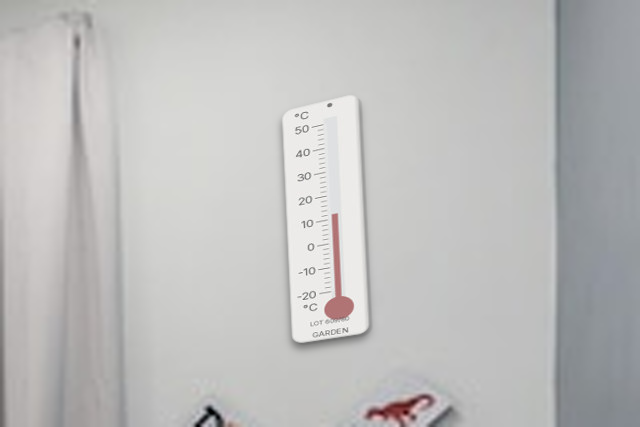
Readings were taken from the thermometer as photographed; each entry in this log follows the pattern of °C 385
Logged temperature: °C 12
